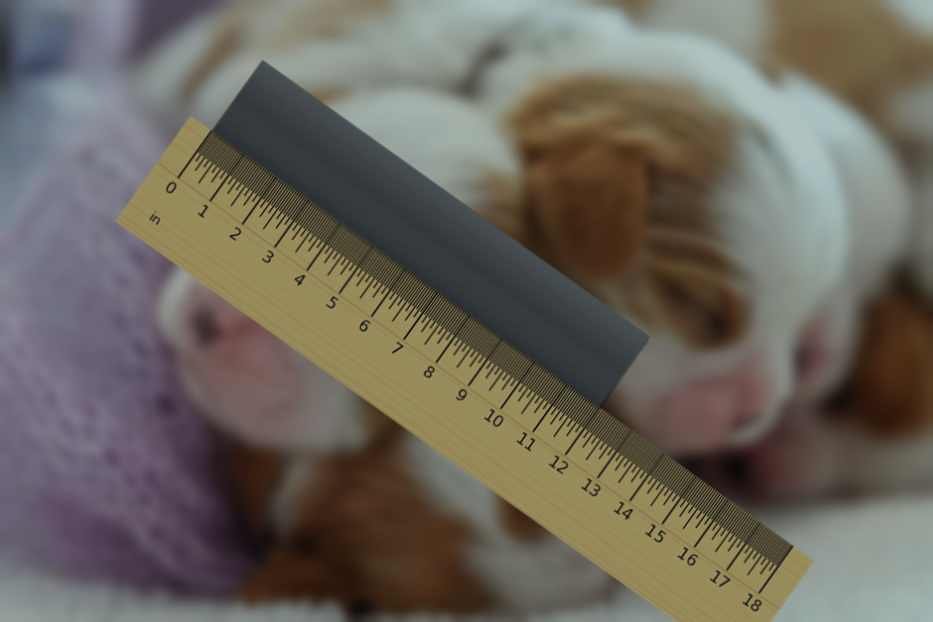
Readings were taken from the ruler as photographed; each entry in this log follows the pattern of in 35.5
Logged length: in 12
